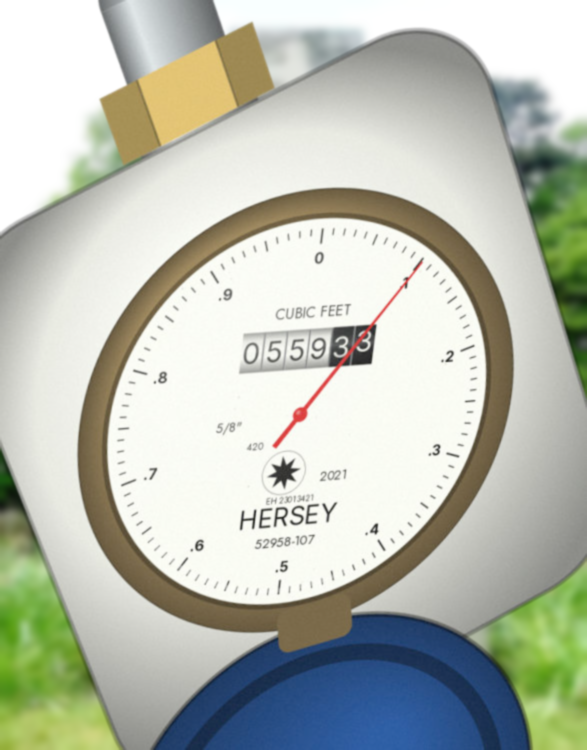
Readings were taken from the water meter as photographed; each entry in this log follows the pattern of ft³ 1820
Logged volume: ft³ 55933.10
